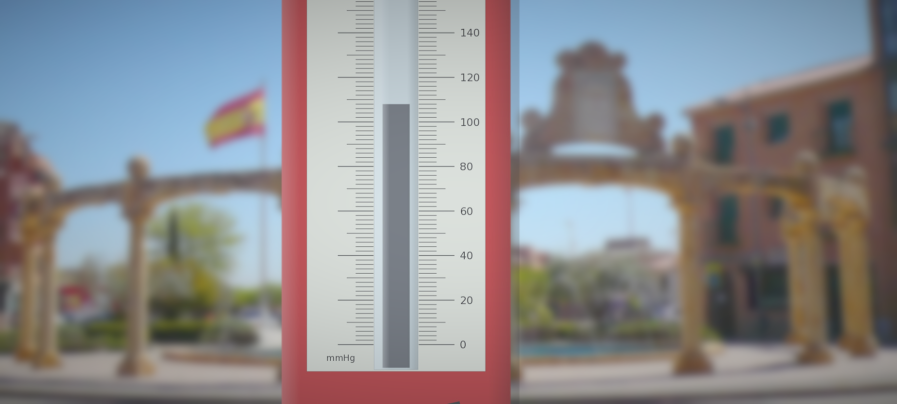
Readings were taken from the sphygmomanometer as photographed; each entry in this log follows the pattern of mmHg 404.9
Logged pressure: mmHg 108
